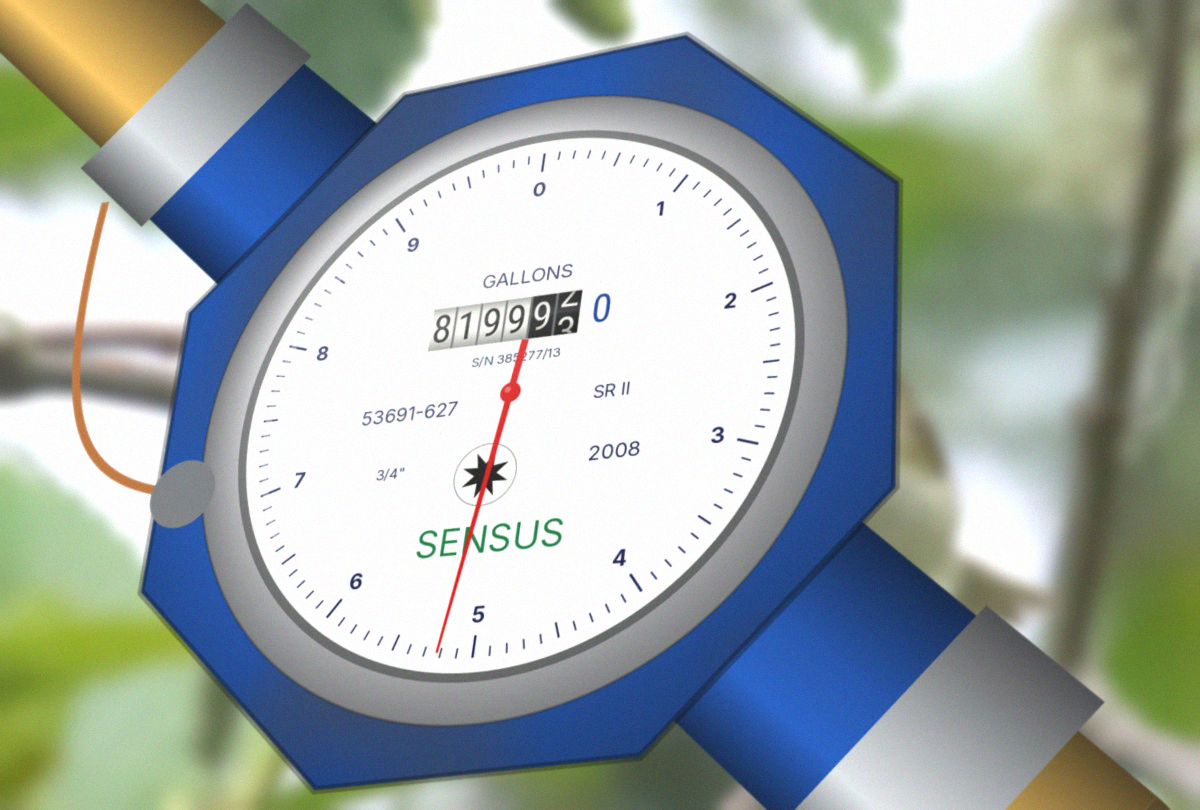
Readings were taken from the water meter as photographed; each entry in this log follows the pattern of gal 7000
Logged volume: gal 8199925.2
